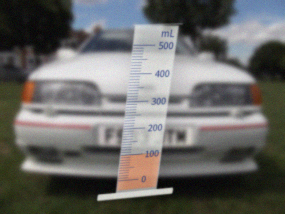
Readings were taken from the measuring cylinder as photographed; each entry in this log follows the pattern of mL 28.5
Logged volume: mL 100
